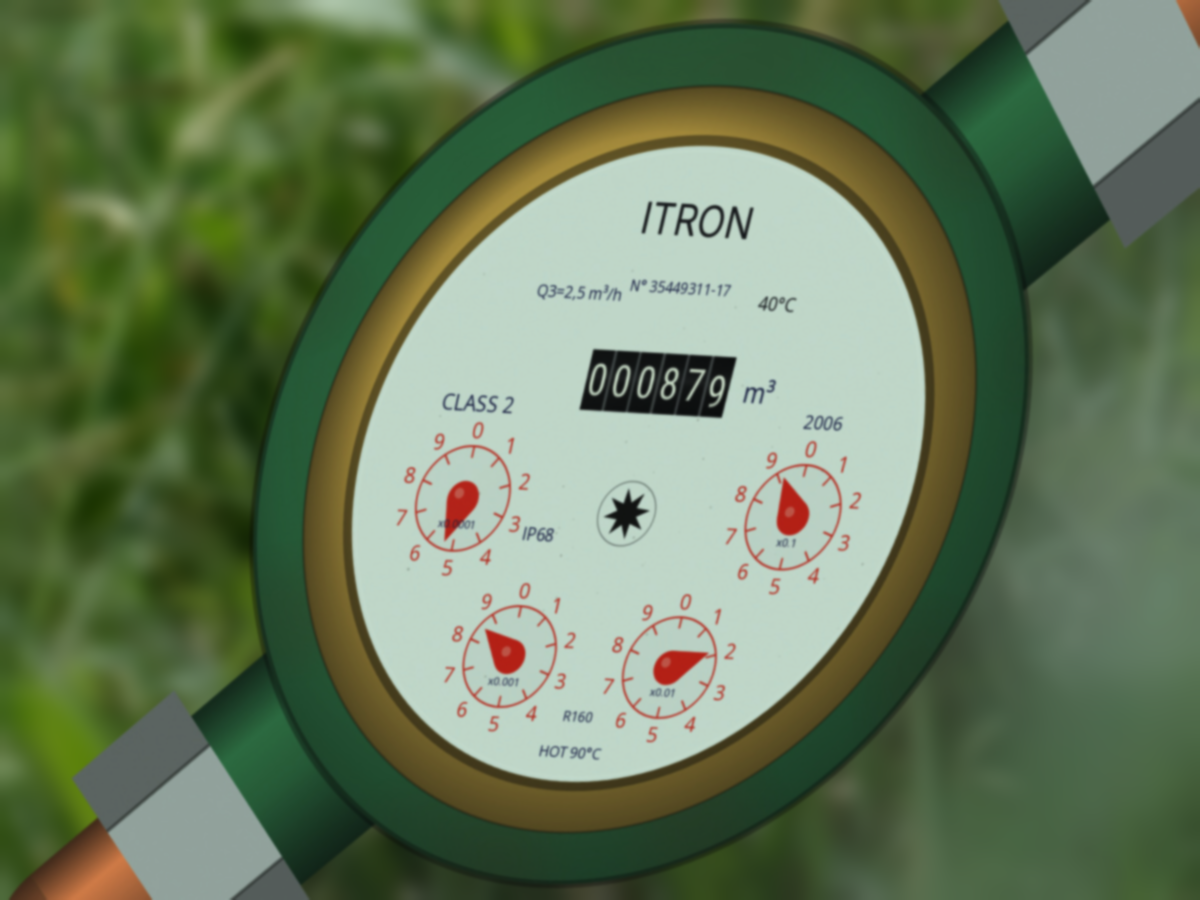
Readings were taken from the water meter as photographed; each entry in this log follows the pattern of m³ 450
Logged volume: m³ 878.9185
